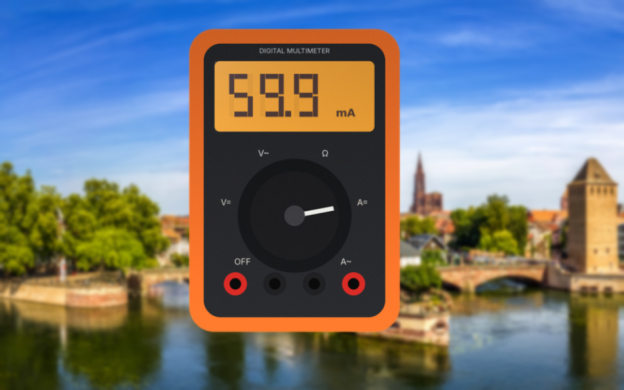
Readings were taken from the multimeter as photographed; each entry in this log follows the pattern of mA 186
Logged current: mA 59.9
